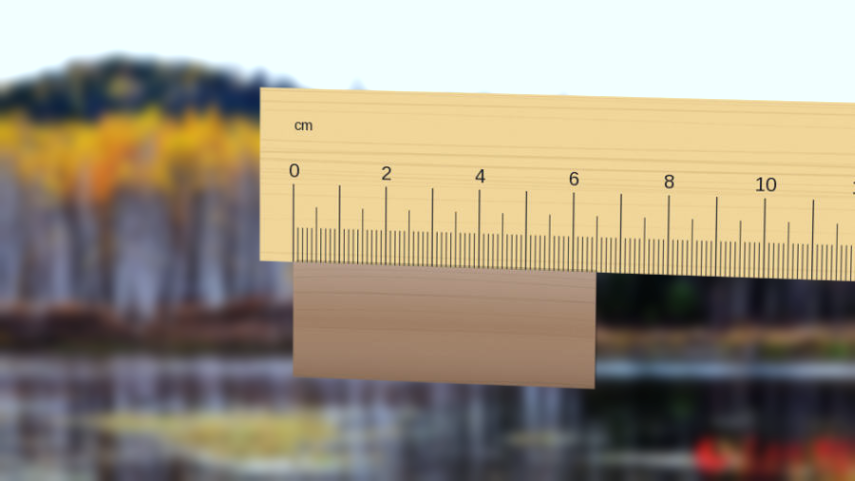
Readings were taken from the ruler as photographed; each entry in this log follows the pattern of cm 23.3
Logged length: cm 6.5
